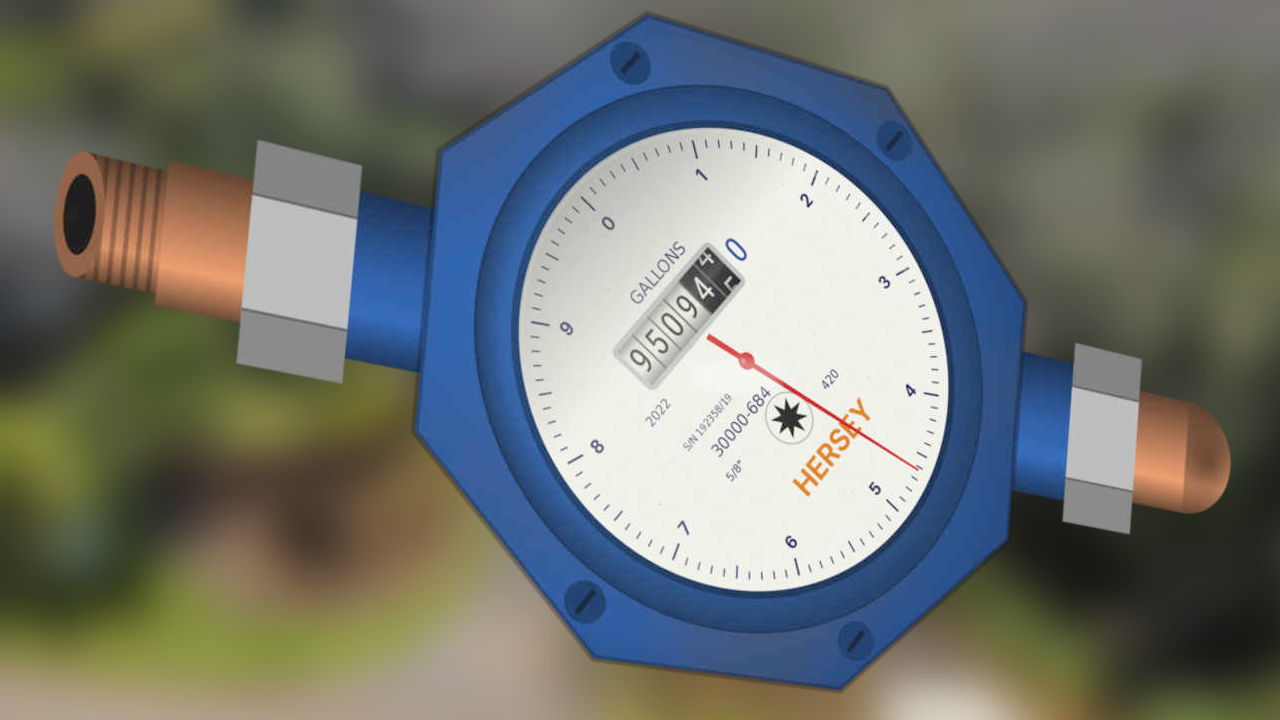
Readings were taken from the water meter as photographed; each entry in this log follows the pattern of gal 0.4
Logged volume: gal 9509444.6
